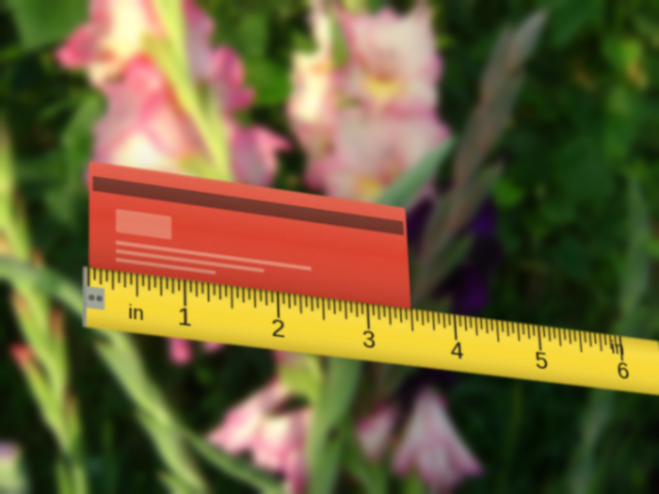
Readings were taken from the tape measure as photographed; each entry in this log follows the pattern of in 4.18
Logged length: in 3.5
